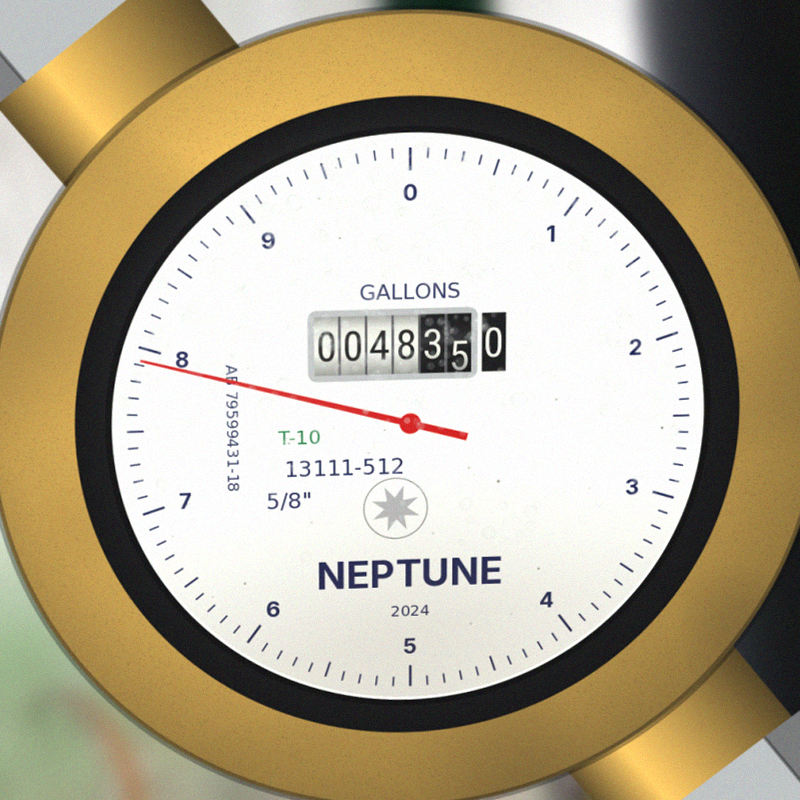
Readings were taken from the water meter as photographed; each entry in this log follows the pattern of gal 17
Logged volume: gal 48347.9
